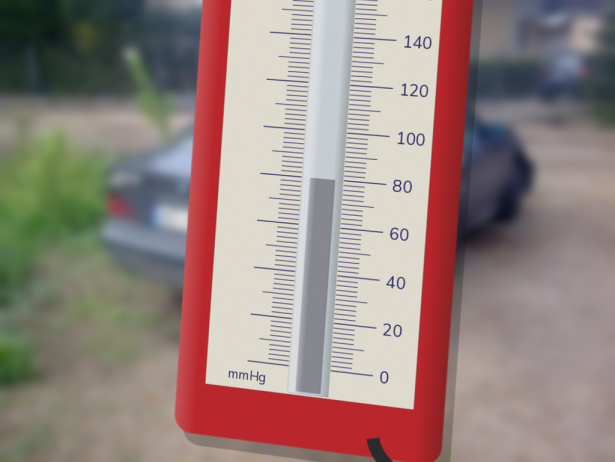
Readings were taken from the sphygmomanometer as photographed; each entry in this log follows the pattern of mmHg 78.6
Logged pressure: mmHg 80
